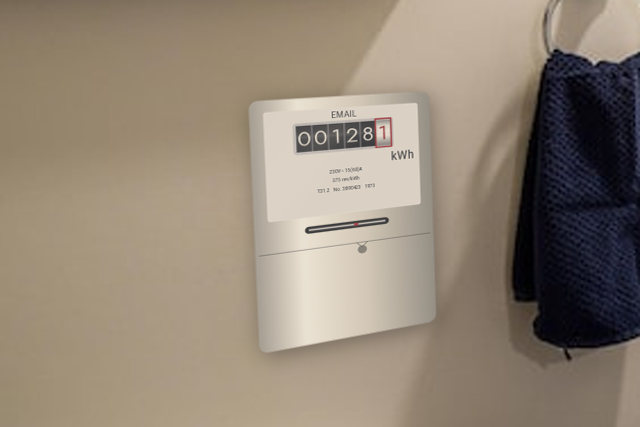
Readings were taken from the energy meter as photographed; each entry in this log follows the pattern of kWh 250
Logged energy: kWh 128.1
